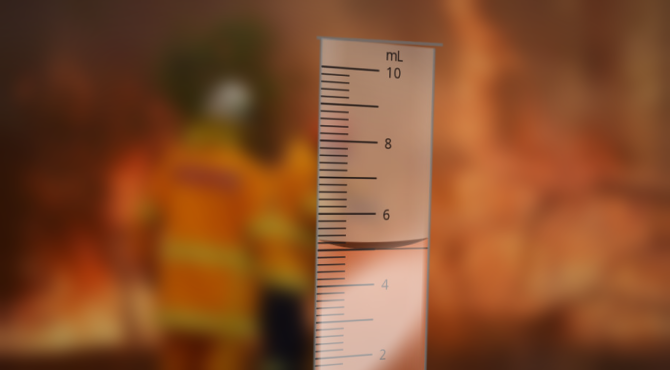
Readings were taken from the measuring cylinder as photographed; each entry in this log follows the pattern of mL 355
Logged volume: mL 5
